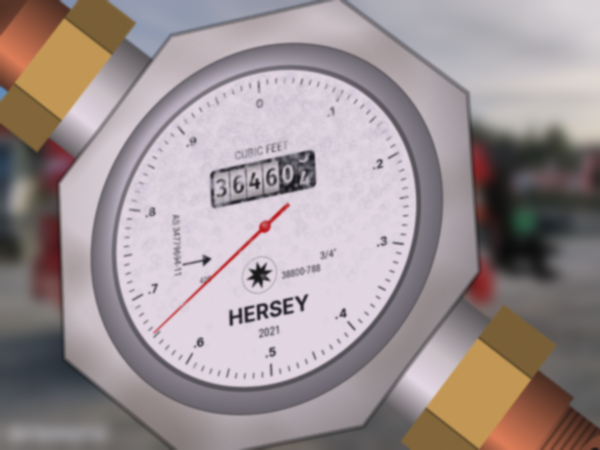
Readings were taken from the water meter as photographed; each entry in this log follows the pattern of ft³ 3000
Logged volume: ft³ 364603.65
